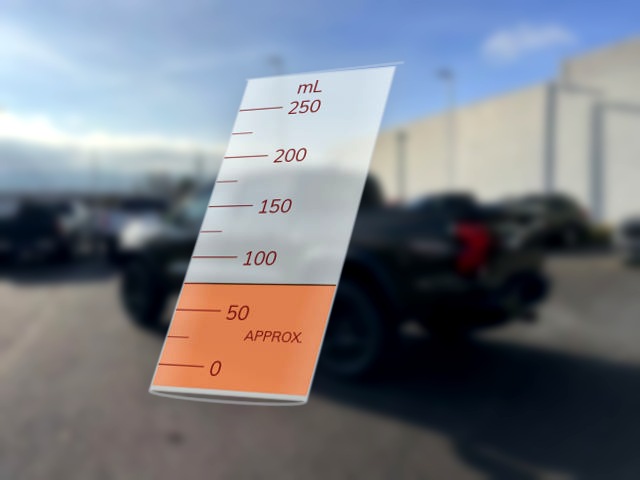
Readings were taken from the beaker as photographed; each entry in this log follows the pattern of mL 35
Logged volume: mL 75
